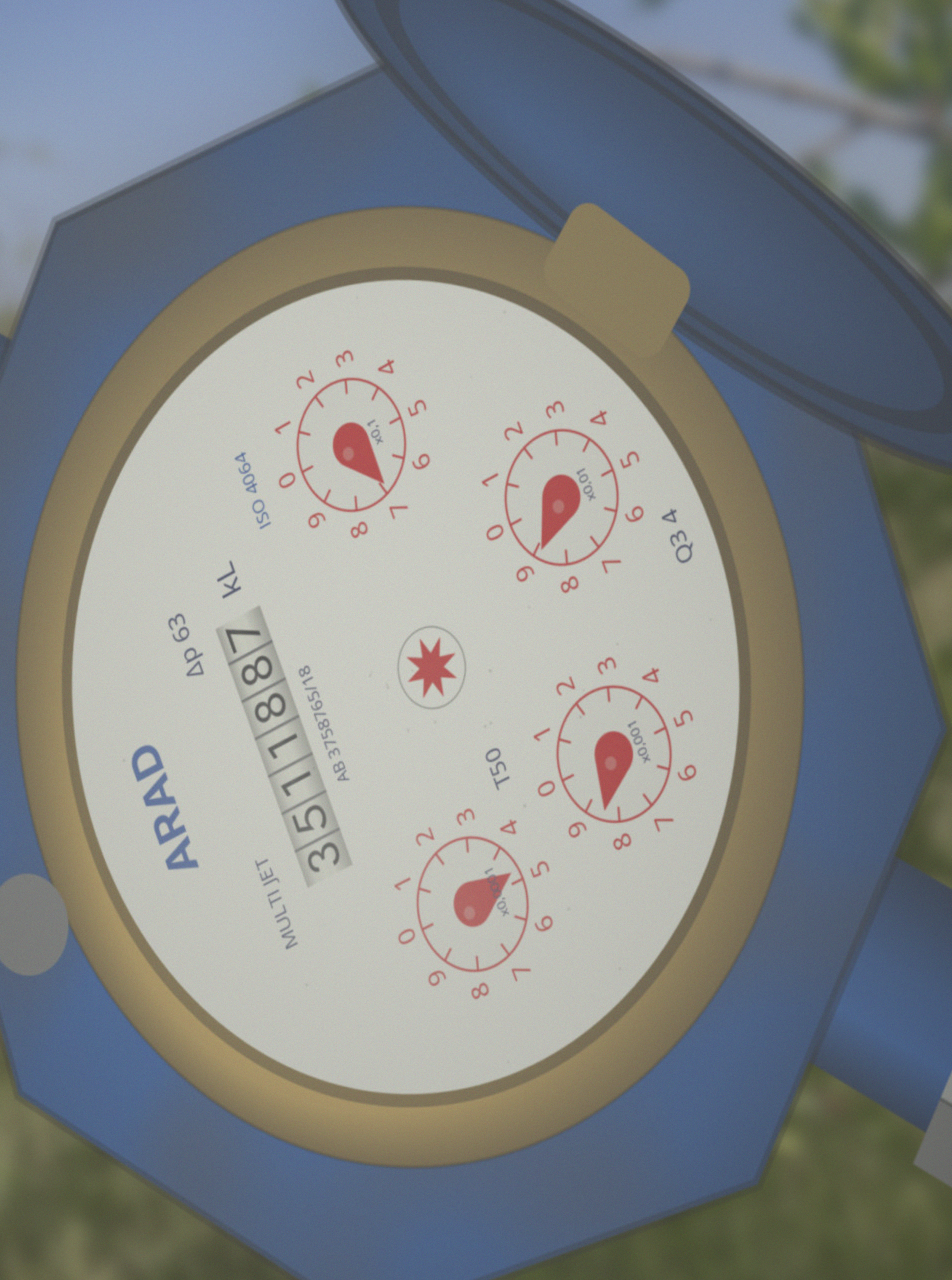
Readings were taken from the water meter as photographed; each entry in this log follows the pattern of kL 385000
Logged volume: kL 3511887.6884
